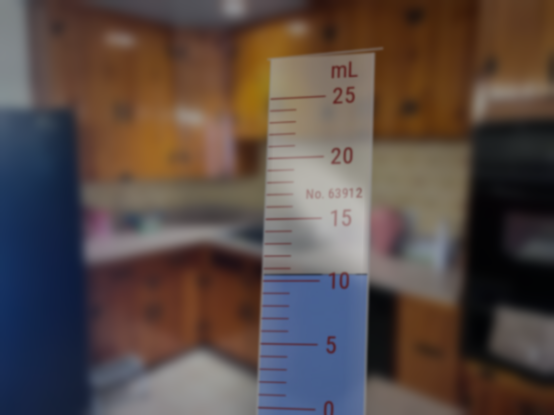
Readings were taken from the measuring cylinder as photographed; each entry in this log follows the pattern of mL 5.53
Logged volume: mL 10.5
